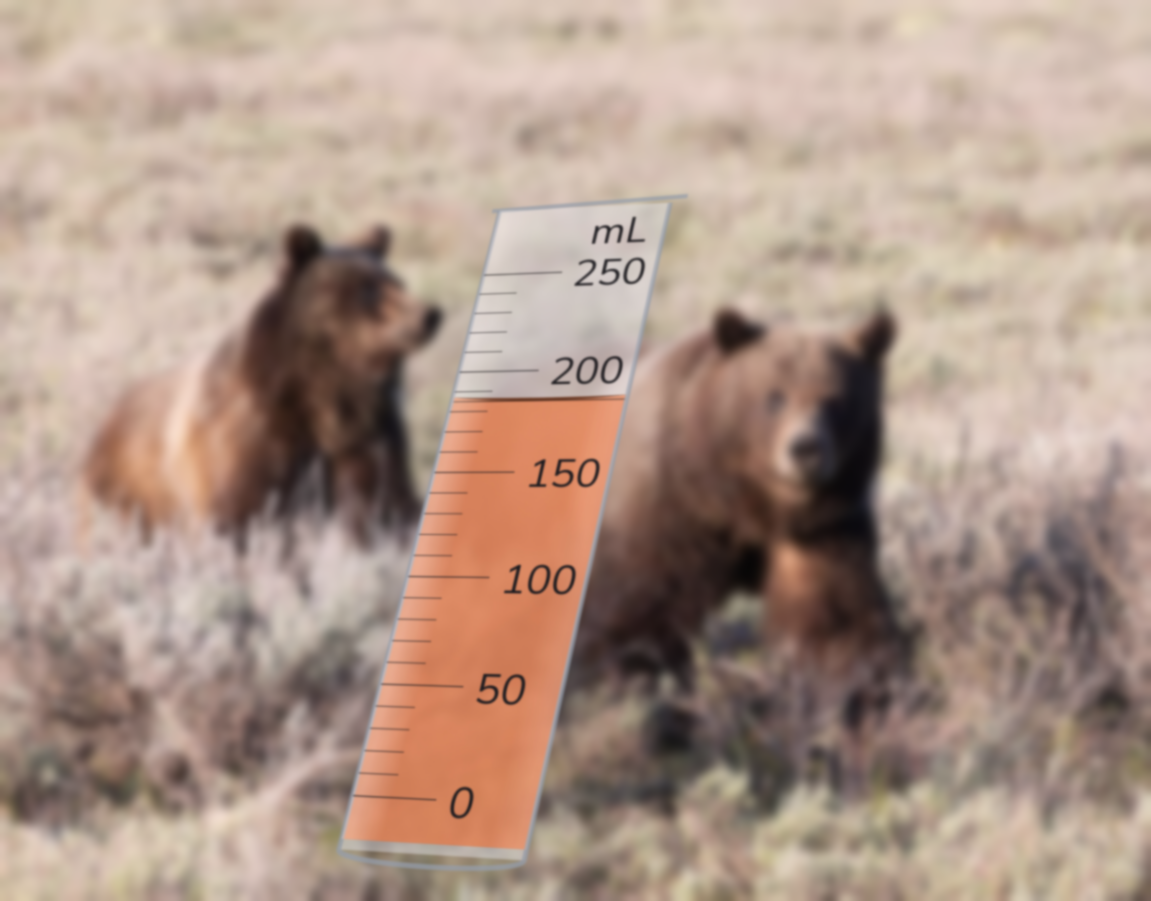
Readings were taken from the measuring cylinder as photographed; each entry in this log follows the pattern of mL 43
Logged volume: mL 185
